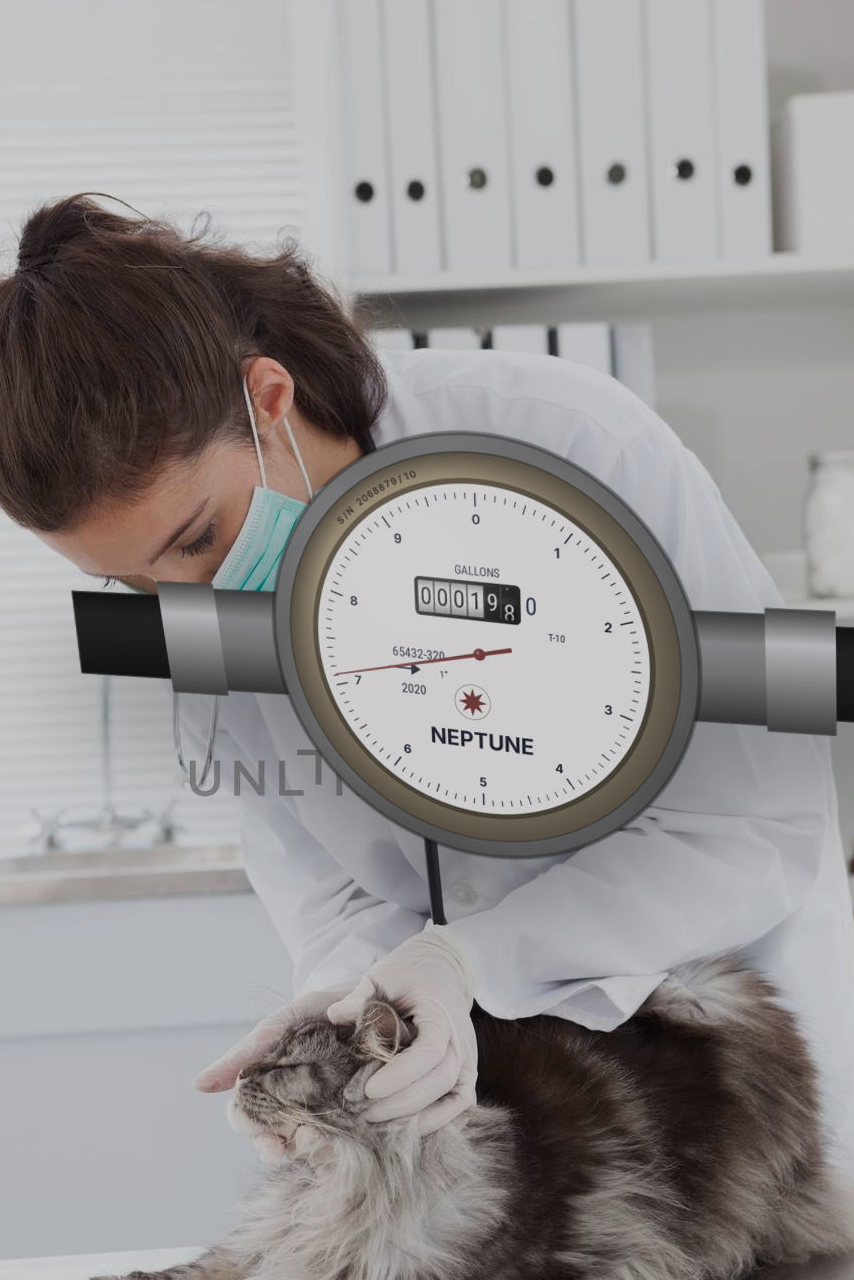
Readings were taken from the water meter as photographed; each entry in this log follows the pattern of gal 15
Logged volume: gal 1977.1
